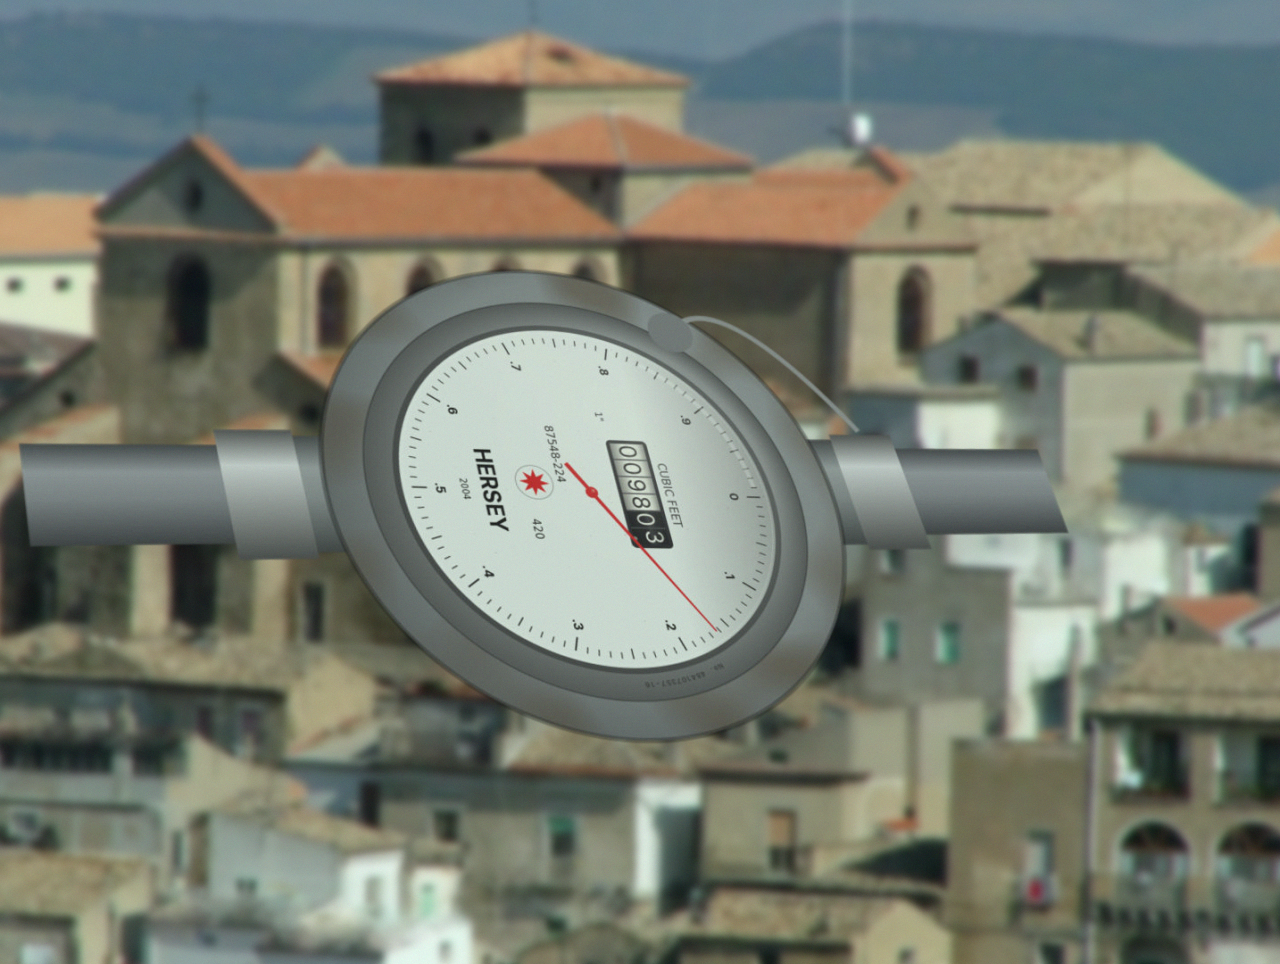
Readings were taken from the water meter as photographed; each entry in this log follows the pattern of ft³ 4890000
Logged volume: ft³ 9803.16
